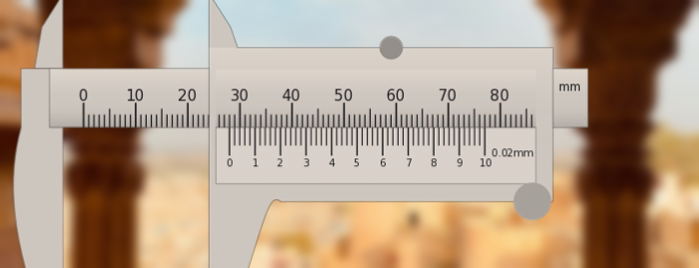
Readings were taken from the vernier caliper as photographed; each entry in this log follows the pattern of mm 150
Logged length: mm 28.0
